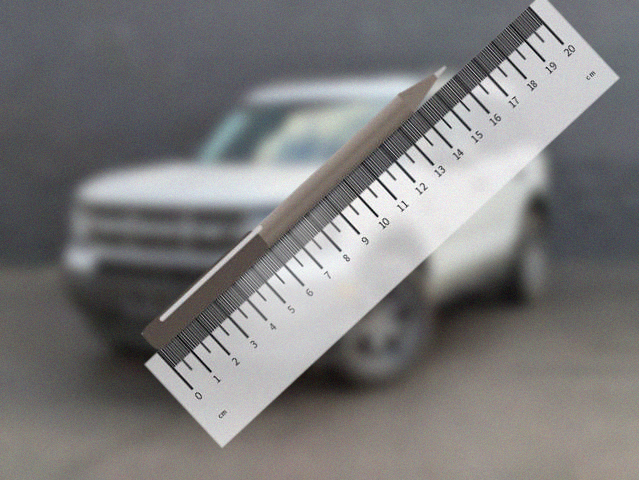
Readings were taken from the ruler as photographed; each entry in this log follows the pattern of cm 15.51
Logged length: cm 16
